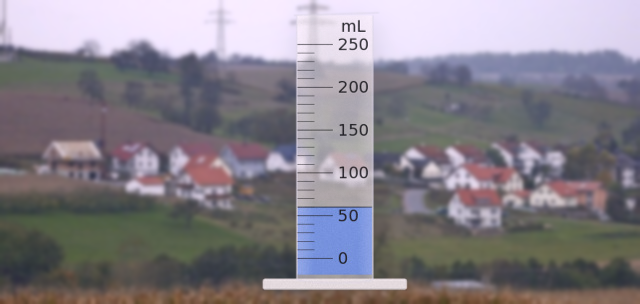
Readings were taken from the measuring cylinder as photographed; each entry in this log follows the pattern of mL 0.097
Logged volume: mL 60
